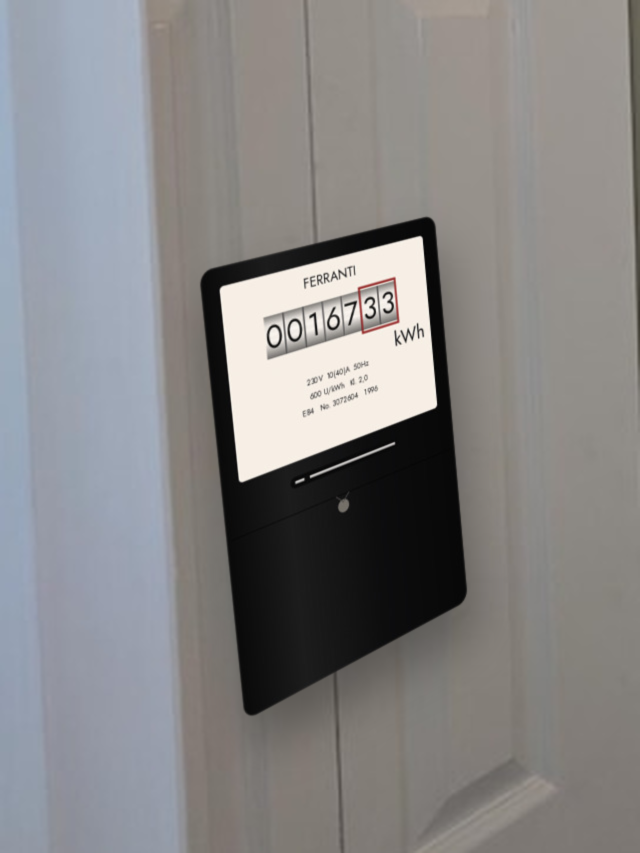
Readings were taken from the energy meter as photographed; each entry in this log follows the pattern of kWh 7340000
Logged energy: kWh 167.33
